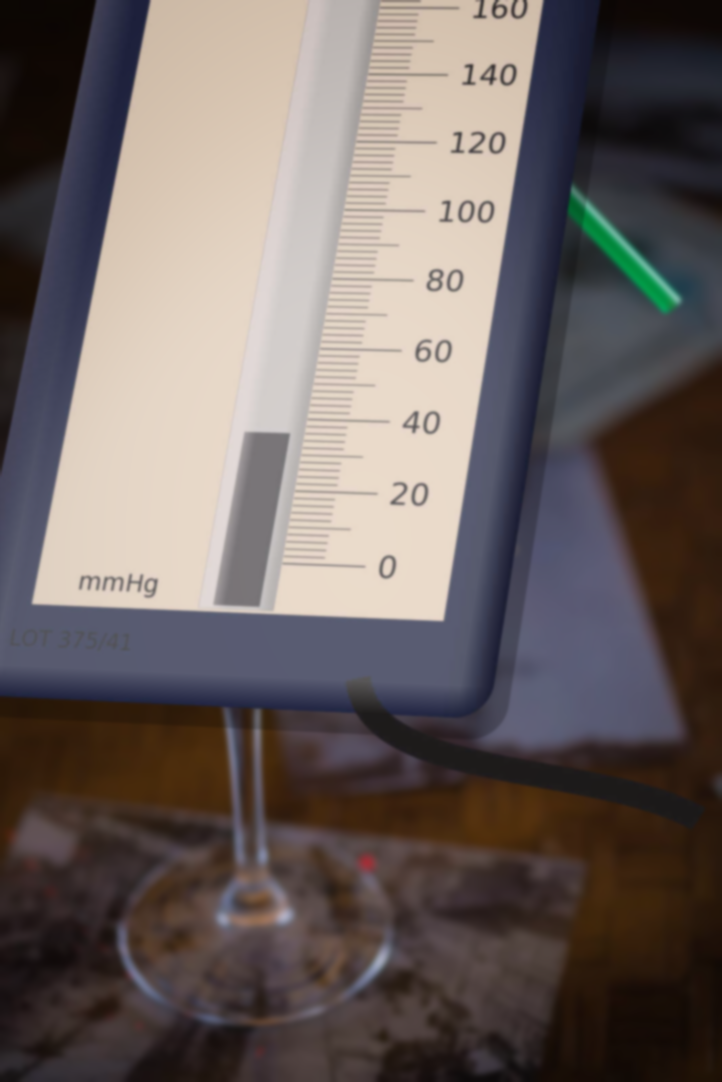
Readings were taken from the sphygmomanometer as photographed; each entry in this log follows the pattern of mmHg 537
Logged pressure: mmHg 36
